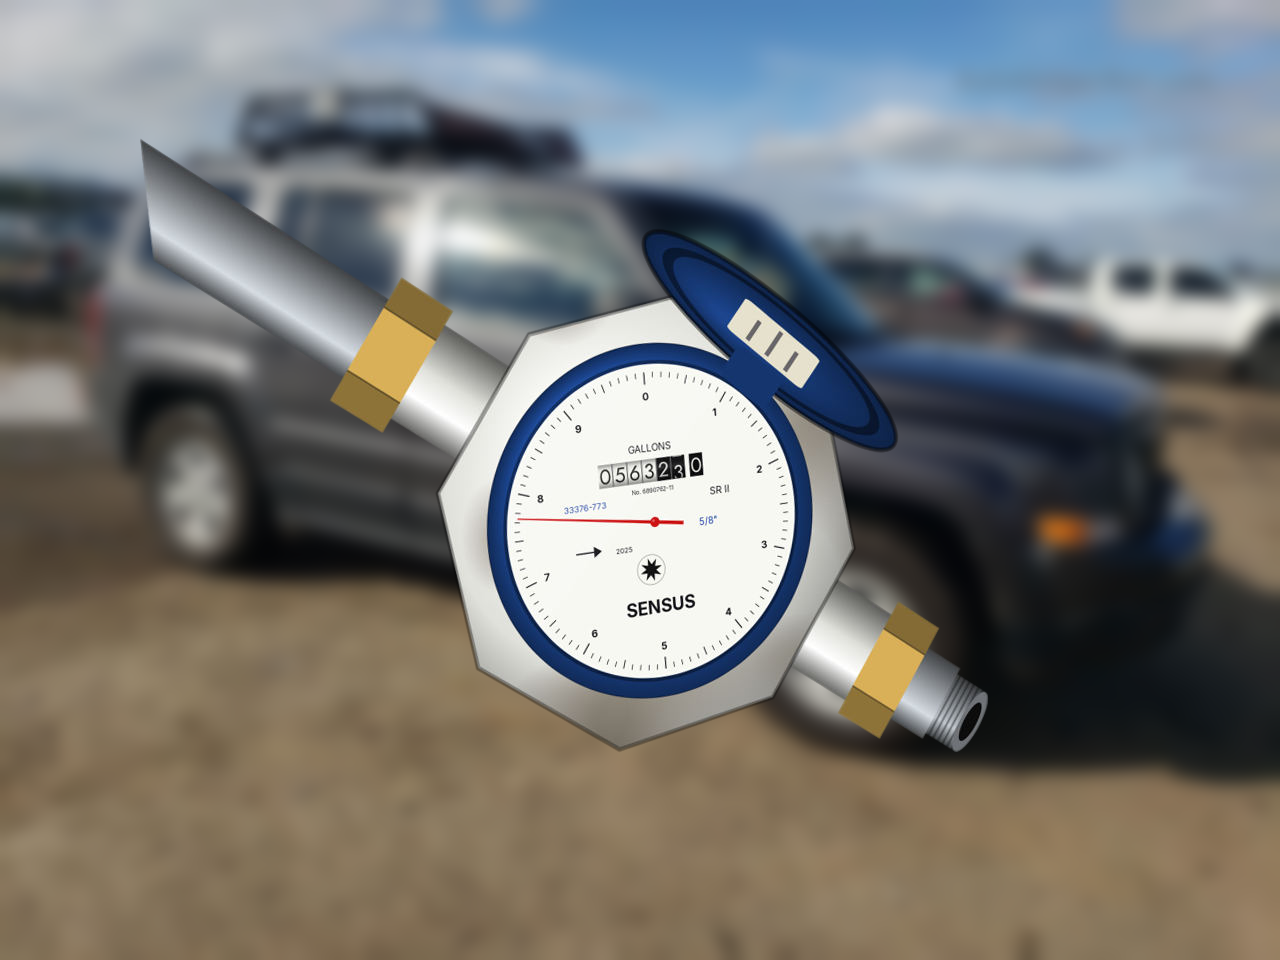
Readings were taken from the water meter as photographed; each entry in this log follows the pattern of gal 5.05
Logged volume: gal 563227.7
